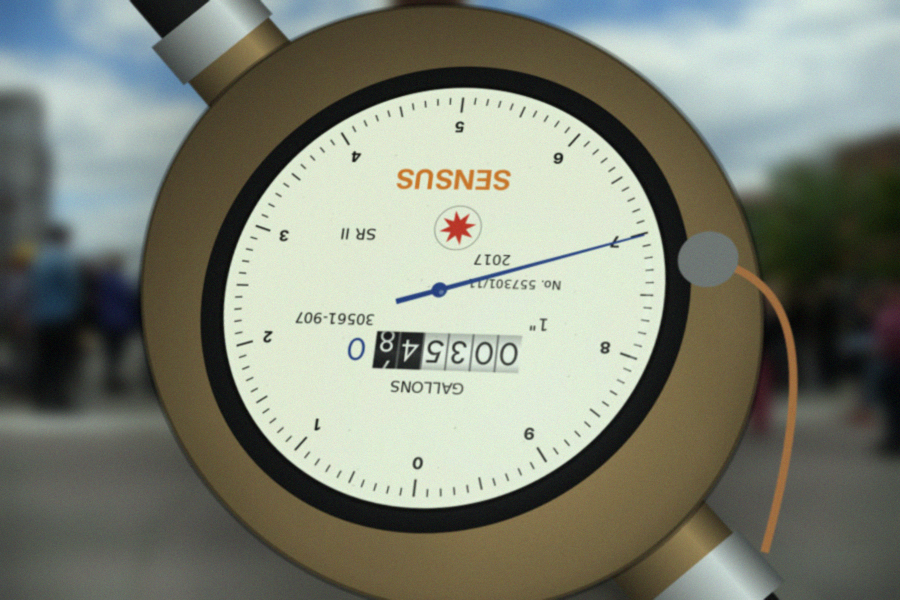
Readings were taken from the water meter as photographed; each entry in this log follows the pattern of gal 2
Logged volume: gal 35477.0
